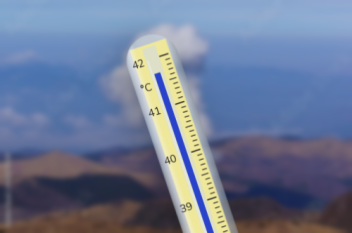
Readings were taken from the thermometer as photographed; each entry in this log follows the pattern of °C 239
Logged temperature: °C 41.7
